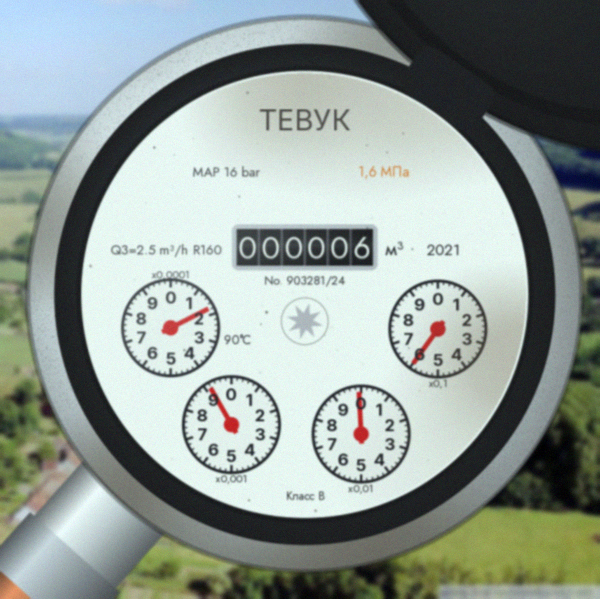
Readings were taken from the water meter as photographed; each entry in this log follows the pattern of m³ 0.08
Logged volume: m³ 6.5991
